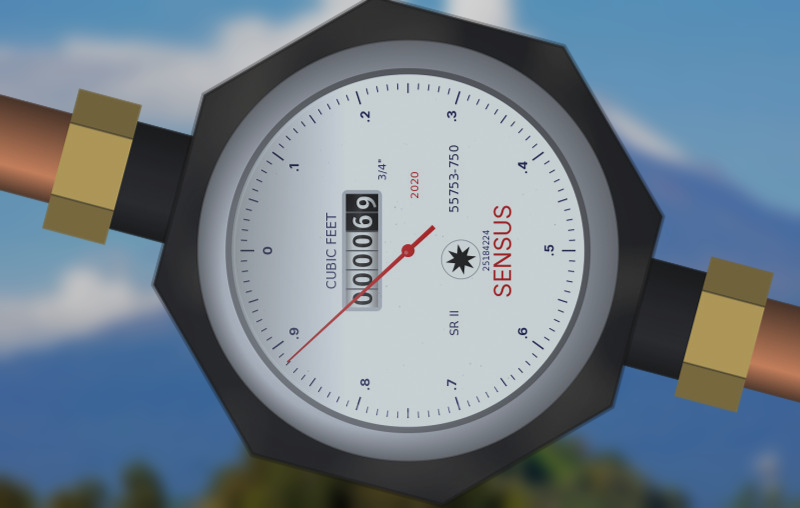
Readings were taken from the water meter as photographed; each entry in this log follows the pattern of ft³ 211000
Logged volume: ft³ 68.88
